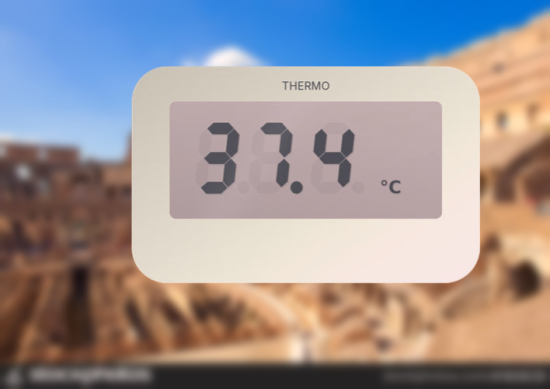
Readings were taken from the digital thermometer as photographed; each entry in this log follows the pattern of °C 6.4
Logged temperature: °C 37.4
